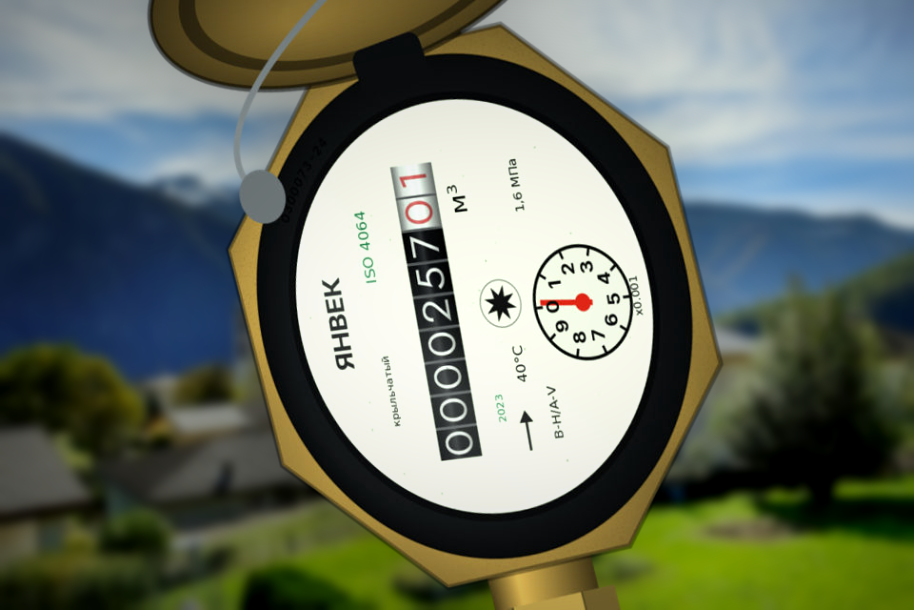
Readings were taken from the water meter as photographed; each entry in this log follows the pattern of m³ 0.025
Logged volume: m³ 257.010
